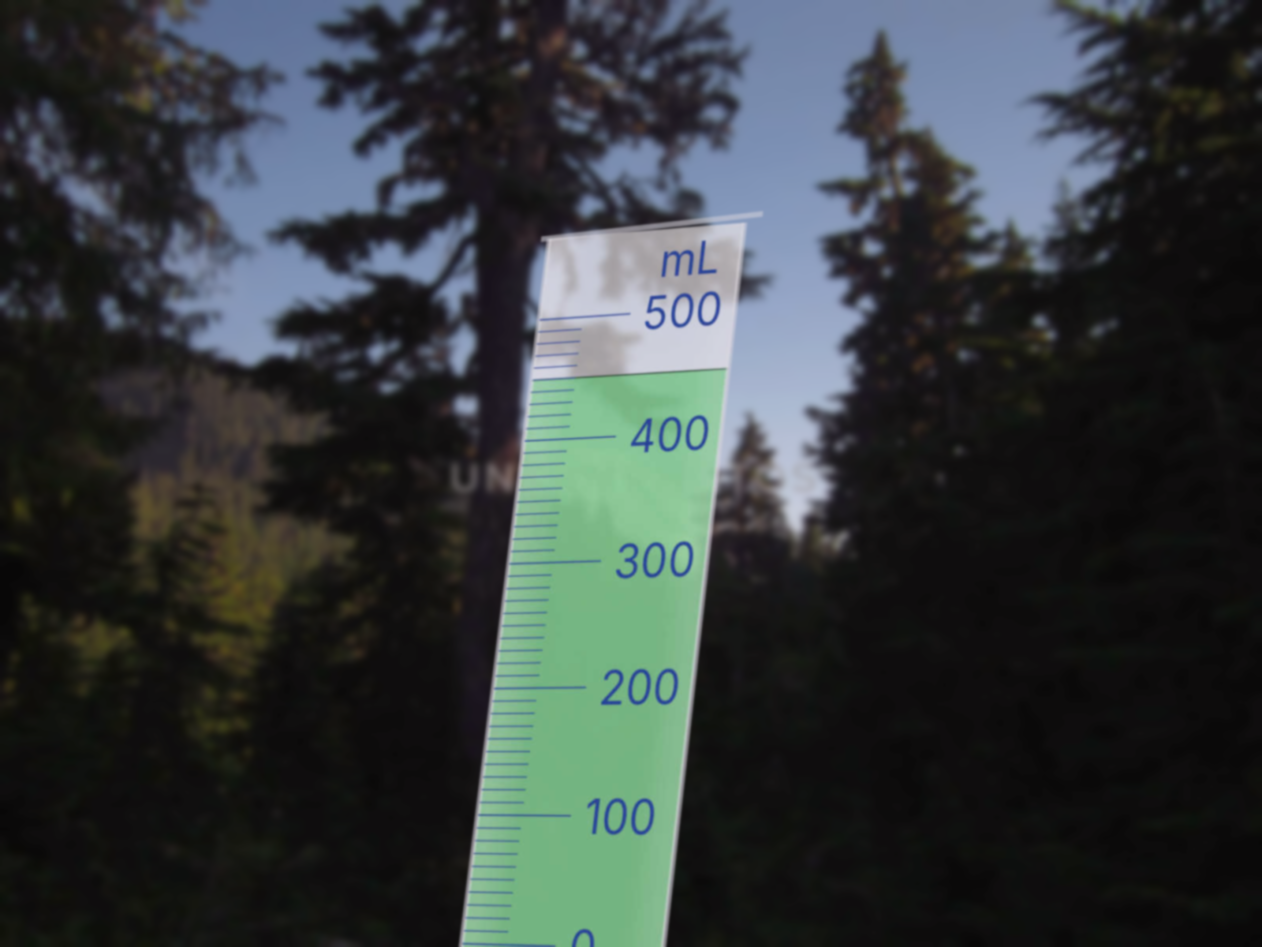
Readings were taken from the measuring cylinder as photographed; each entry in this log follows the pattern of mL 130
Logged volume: mL 450
